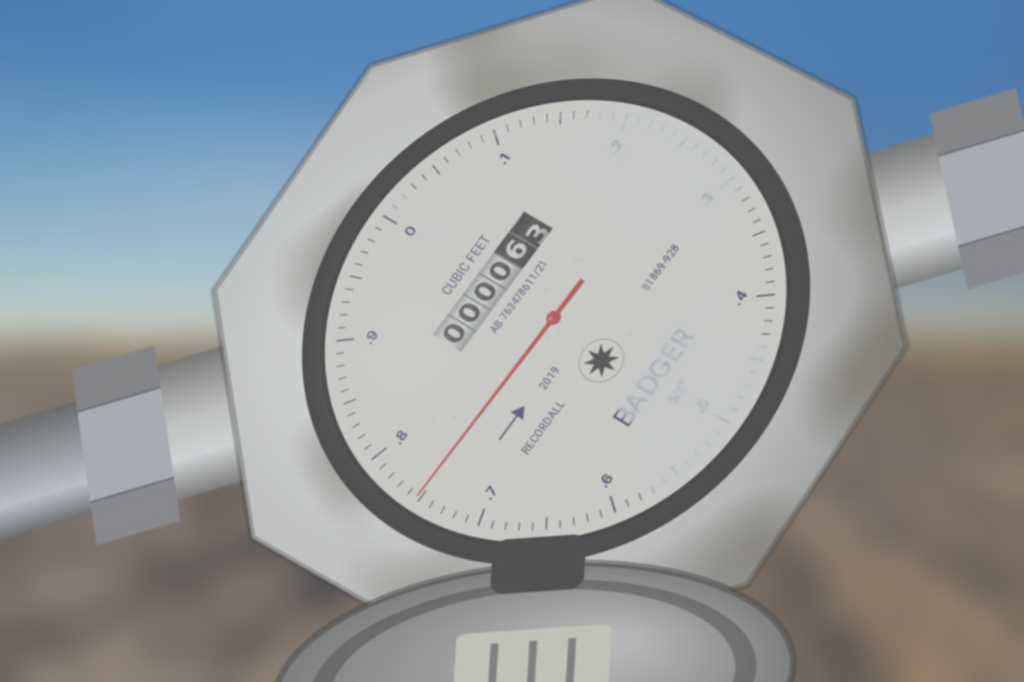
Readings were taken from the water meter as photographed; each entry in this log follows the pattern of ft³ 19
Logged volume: ft³ 62.75
